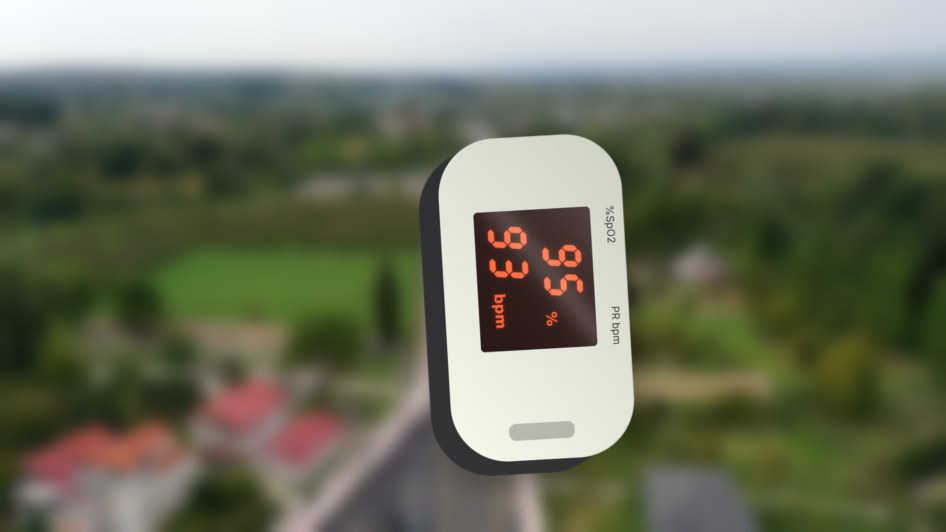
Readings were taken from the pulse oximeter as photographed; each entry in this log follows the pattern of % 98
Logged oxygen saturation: % 95
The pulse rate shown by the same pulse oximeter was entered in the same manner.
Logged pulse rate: bpm 93
